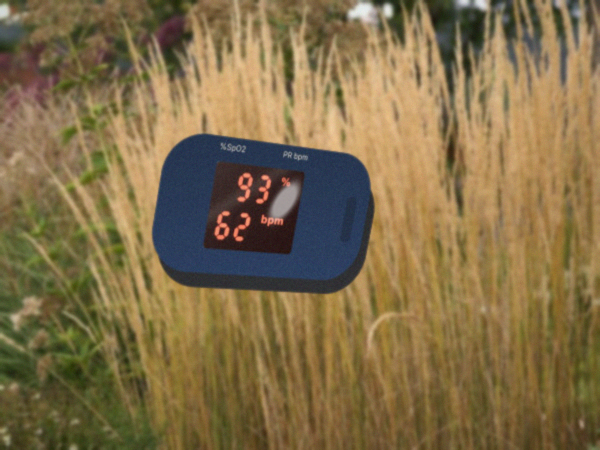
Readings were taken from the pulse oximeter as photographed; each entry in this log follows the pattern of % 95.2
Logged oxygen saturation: % 93
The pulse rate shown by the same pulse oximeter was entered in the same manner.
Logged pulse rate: bpm 62
